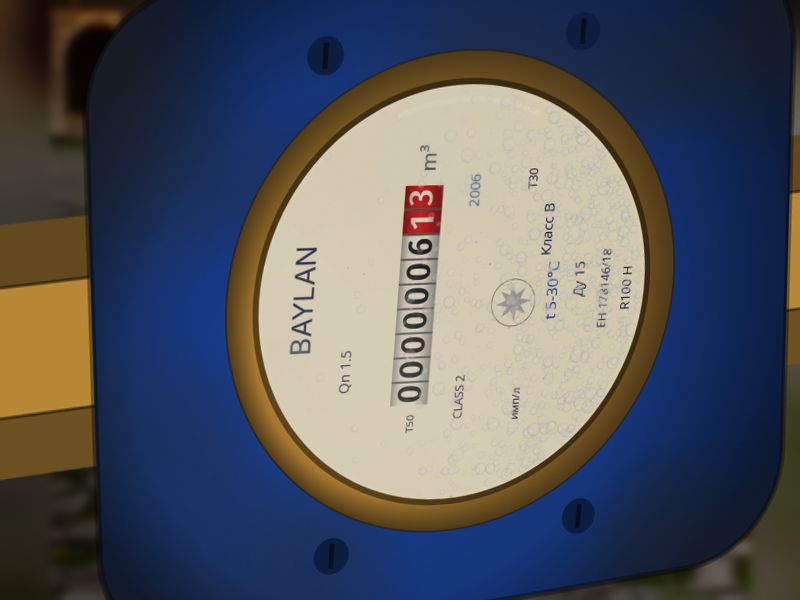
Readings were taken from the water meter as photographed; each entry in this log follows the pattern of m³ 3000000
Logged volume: m³ 6.13
